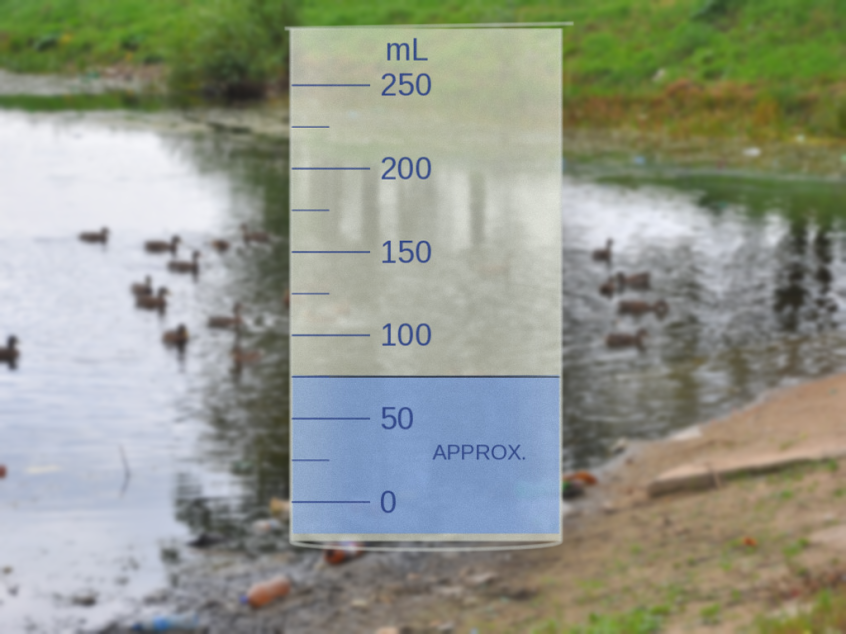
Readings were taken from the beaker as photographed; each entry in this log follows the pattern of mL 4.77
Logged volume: mL 75
